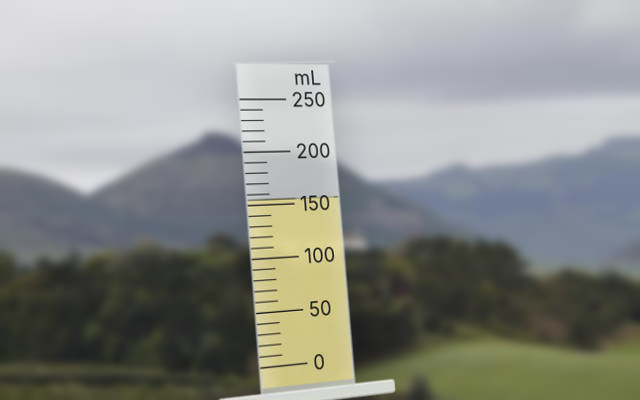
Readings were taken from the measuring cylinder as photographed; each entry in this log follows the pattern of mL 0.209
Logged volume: mL 155
